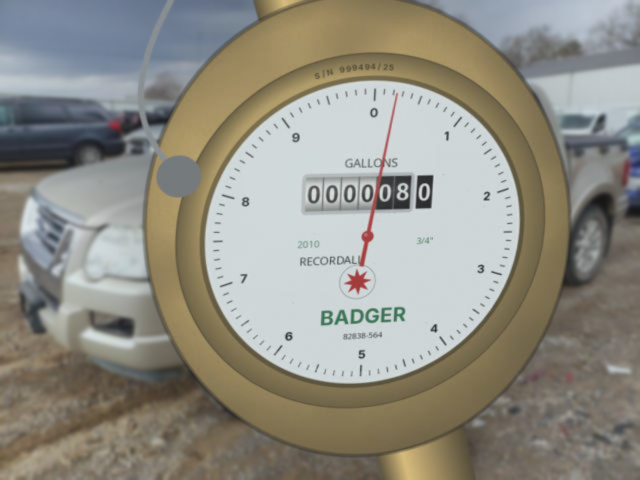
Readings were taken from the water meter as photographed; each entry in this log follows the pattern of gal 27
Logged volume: gal 80.2
